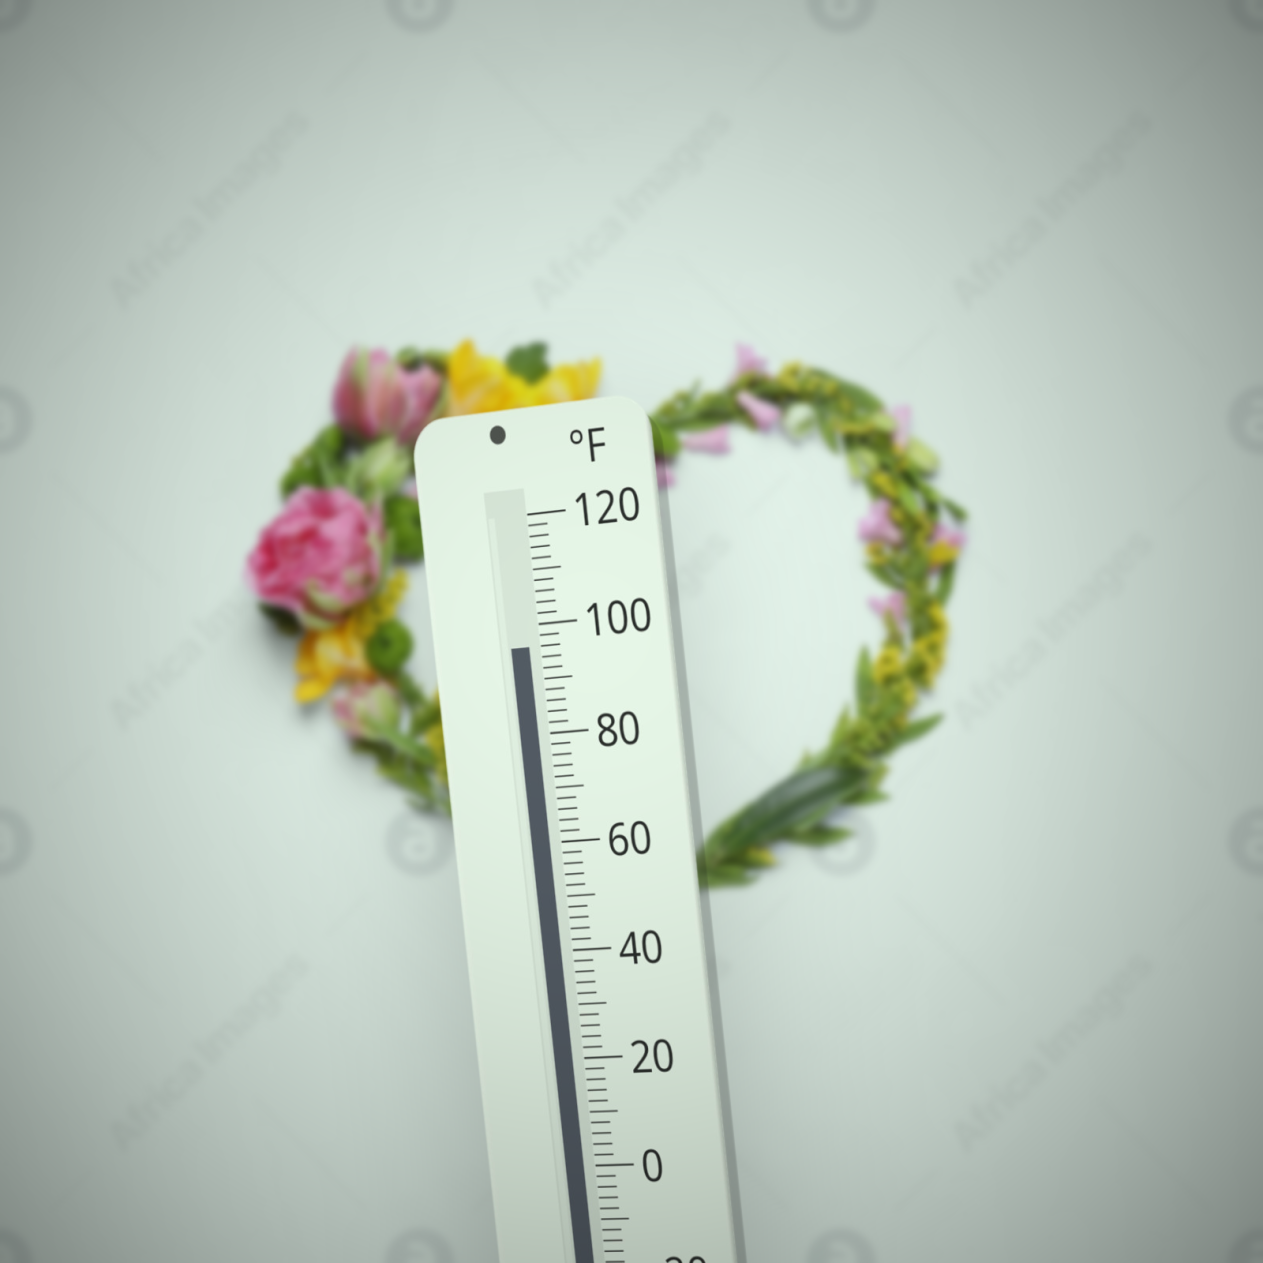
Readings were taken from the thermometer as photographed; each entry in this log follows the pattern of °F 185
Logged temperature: °F 96
